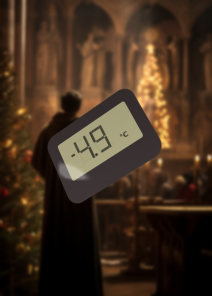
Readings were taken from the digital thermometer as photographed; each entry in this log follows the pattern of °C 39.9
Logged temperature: °C -4.9
